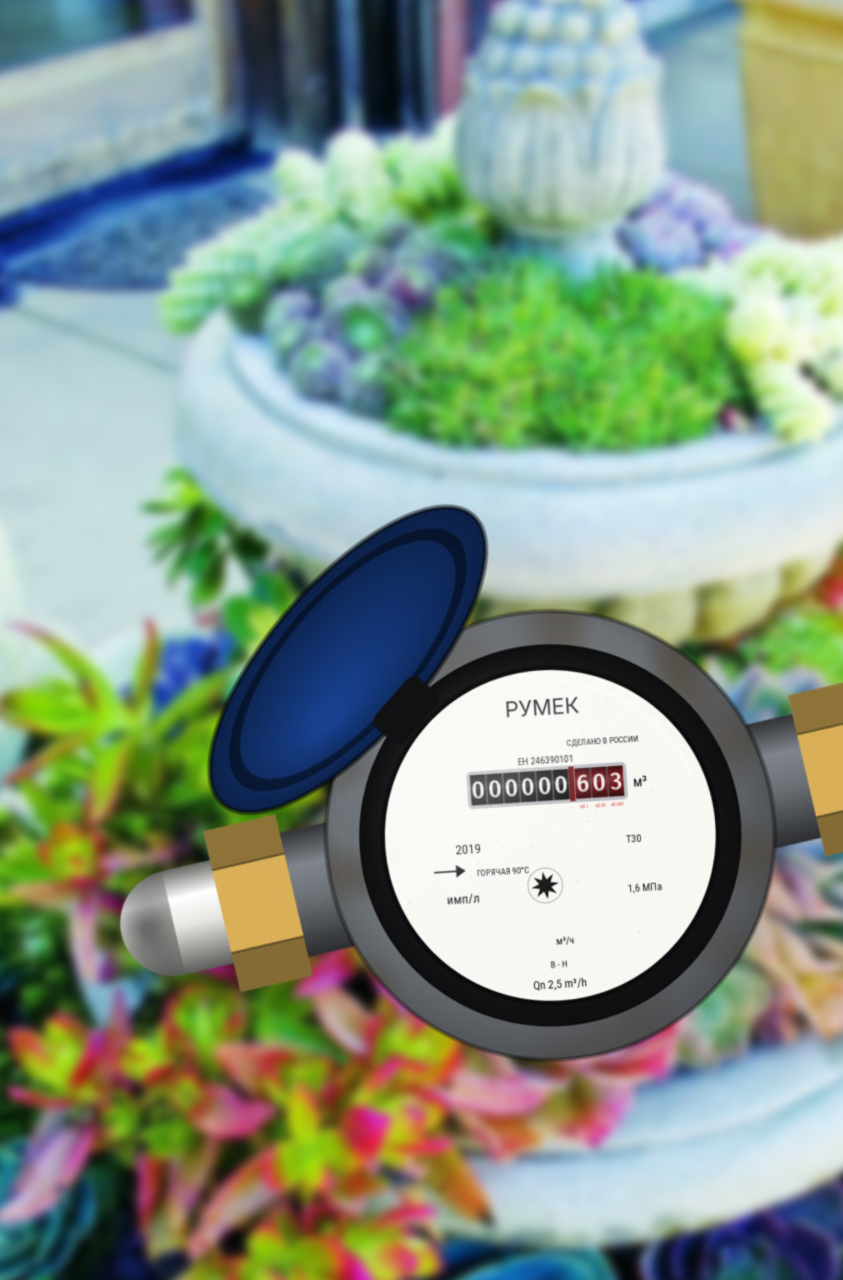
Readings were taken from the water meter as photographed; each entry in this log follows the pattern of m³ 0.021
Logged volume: m³ 0.603
